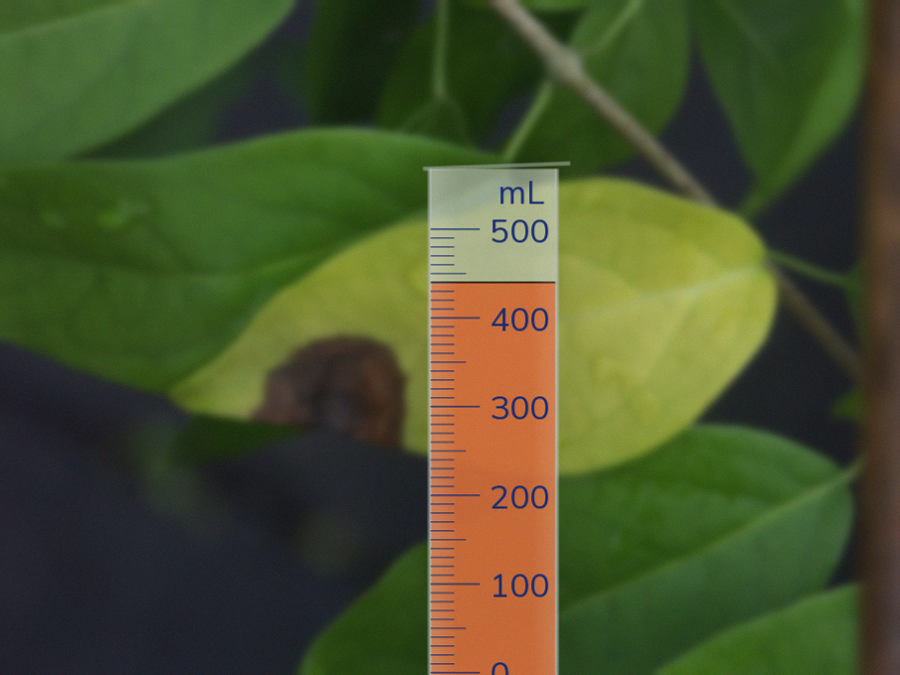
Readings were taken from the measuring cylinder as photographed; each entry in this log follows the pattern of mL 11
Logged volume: mL 440
